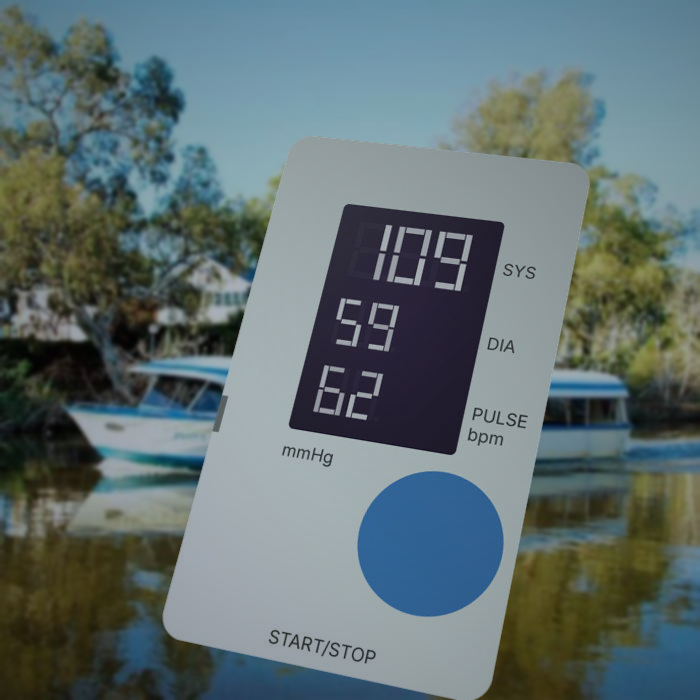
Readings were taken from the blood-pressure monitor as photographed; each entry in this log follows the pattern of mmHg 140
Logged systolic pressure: mmHg 109
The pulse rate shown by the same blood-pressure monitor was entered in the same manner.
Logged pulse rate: bpm 62
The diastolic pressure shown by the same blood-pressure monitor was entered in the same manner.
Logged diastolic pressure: mmHg 59
